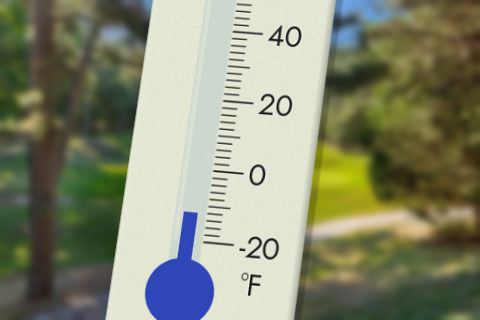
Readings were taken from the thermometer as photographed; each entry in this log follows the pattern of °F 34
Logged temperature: °F -12
